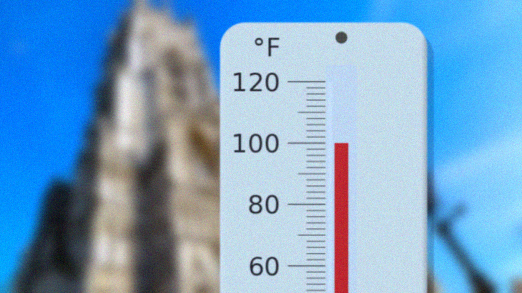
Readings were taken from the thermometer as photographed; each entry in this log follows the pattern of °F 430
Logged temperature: °F 100
